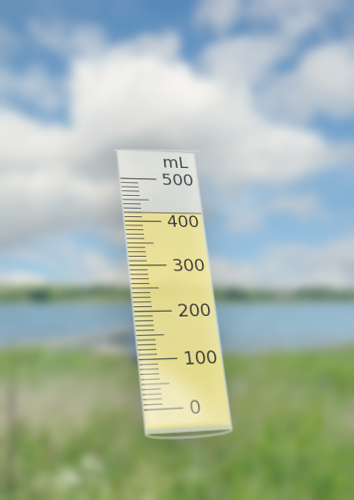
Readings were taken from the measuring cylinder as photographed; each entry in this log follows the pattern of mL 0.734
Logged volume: mL 420
